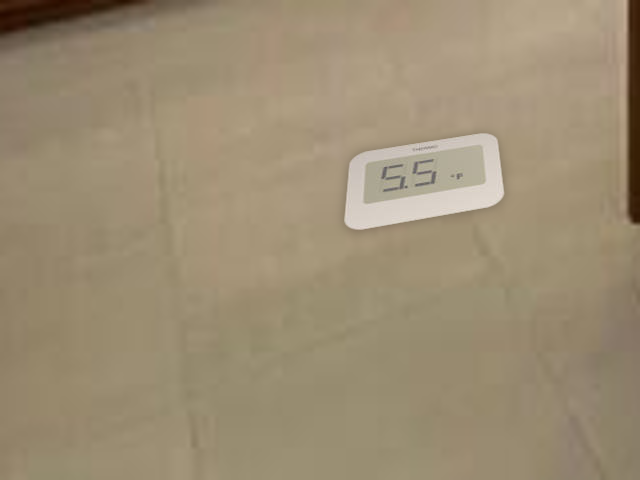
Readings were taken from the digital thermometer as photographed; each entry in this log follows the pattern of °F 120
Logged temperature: °F 5.5
